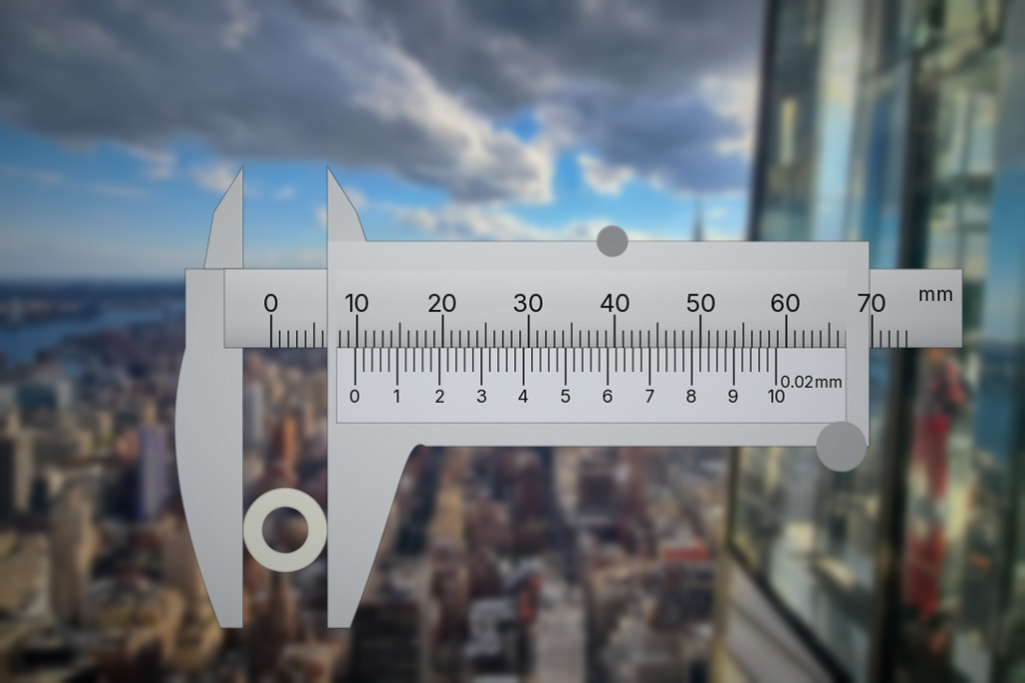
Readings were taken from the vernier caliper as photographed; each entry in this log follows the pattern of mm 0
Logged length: mm 9.8
